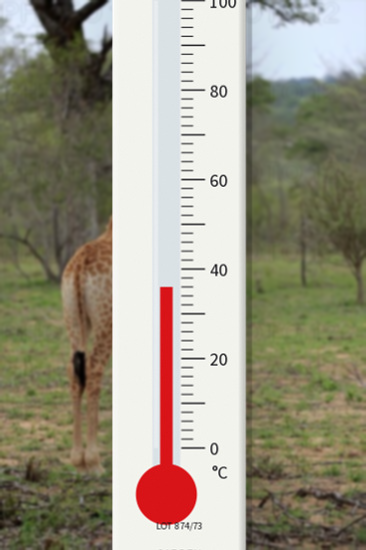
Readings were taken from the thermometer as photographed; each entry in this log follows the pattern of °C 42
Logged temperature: °C 36
